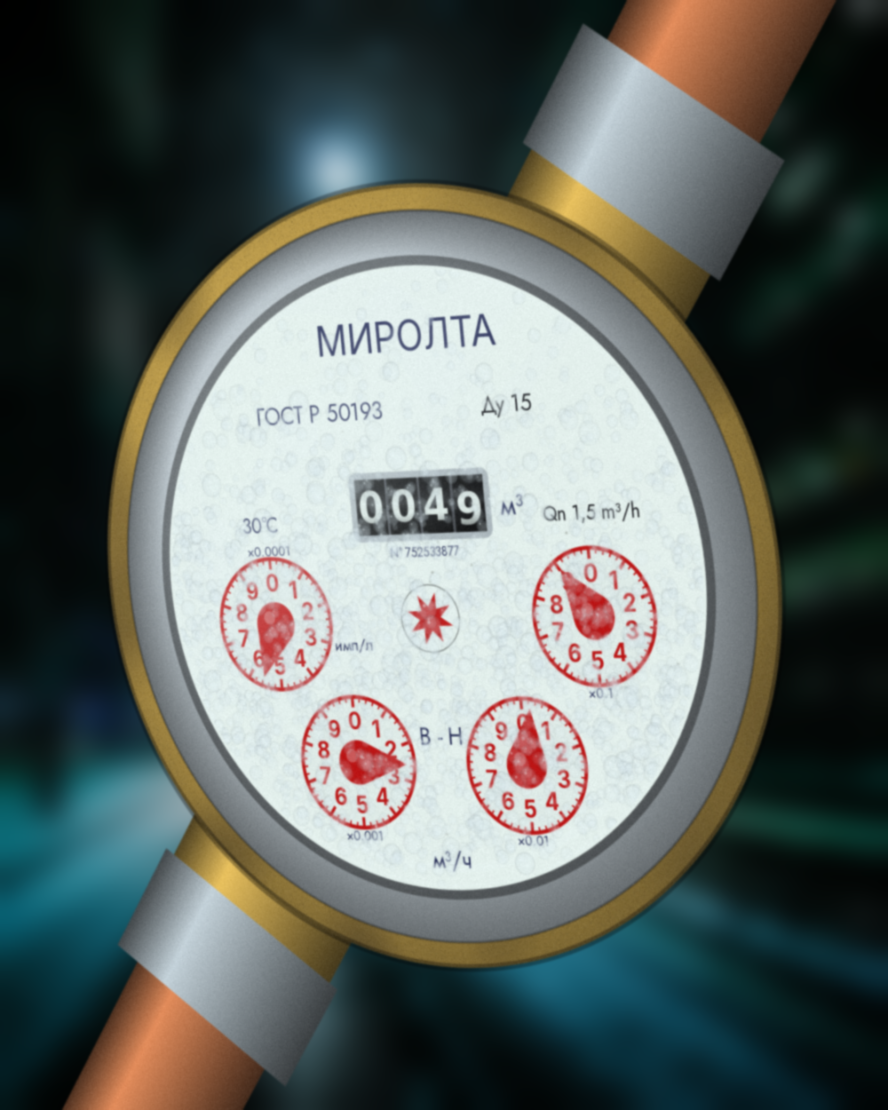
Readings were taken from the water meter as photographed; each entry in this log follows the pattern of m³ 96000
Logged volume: m³ 48.9025
